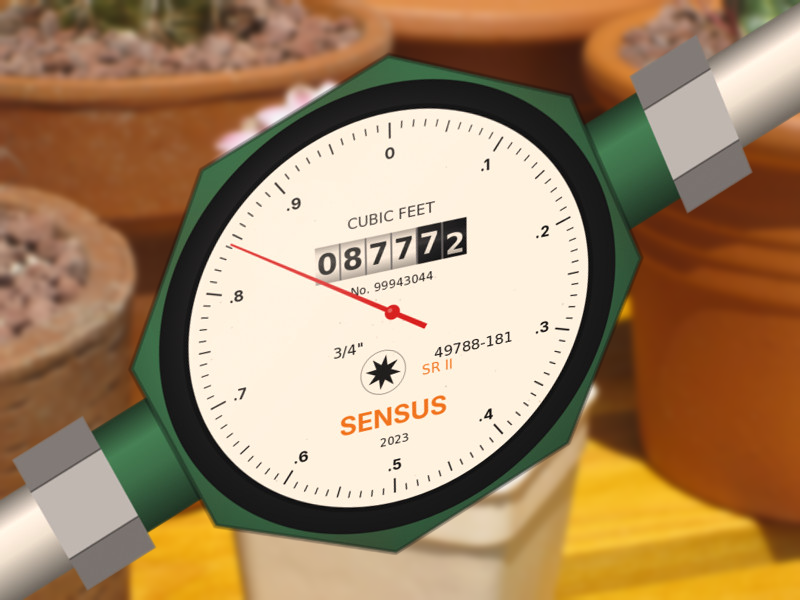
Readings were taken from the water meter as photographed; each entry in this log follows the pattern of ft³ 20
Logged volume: ft³ 87771.84
